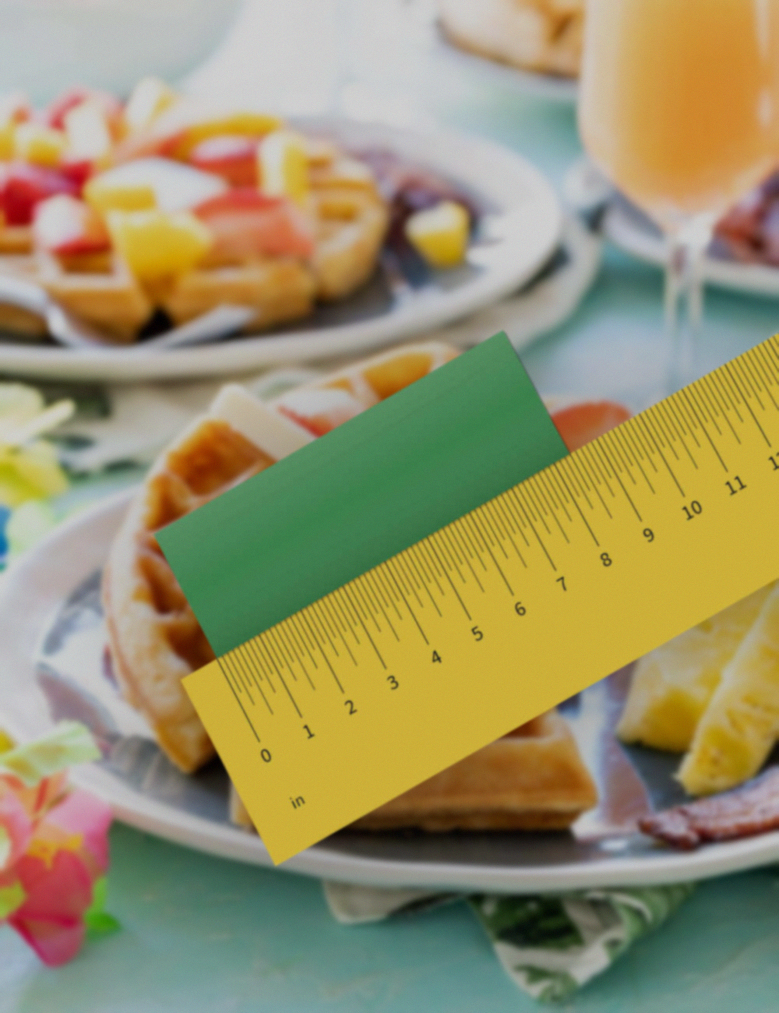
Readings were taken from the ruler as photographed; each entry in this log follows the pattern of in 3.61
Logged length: in 8.375
